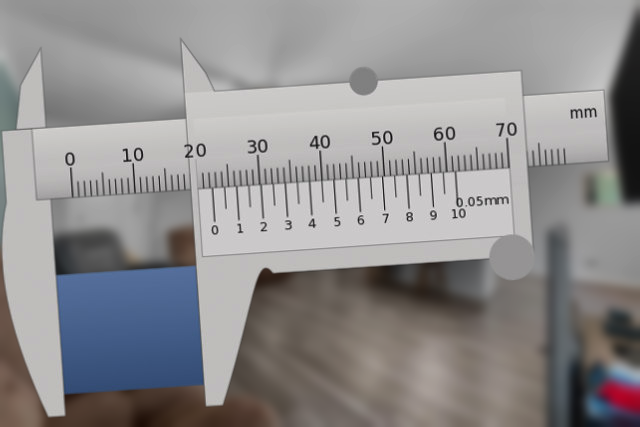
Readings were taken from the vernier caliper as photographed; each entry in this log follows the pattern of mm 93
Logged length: mm 22.4
